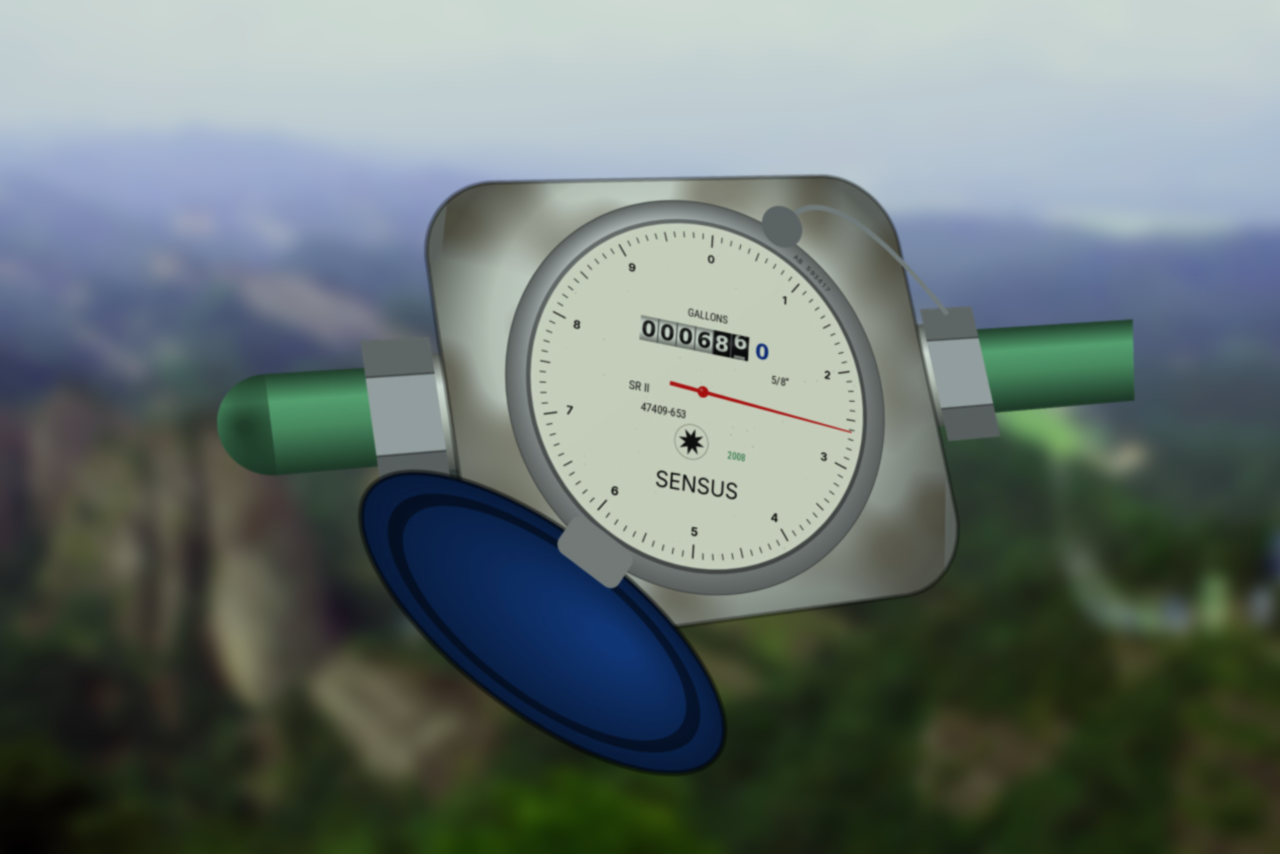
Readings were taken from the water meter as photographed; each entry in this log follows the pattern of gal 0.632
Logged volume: gal 6862.6
